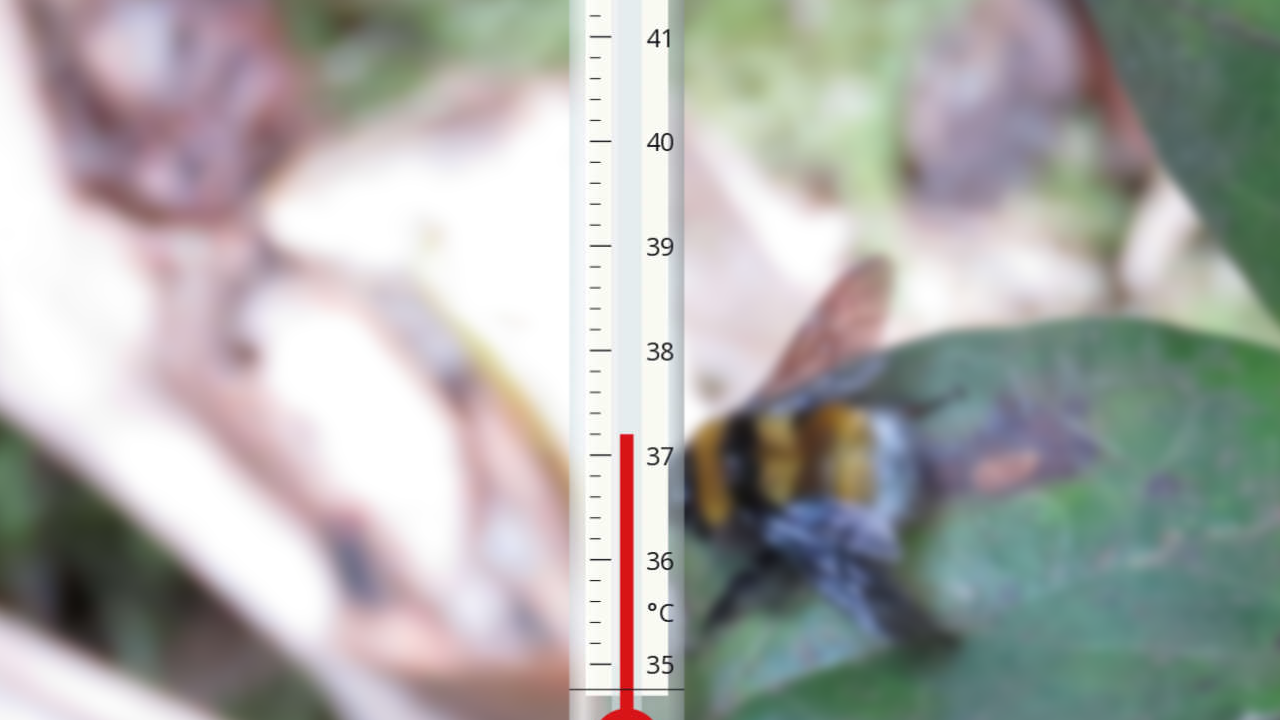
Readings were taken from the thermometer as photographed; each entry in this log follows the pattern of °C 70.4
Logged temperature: °C 37.2
